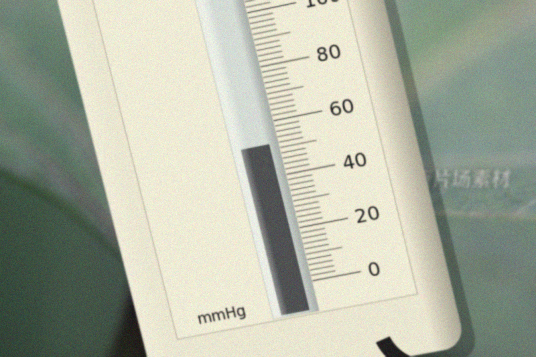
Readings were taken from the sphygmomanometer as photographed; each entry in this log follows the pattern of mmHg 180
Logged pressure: mmHg 52
